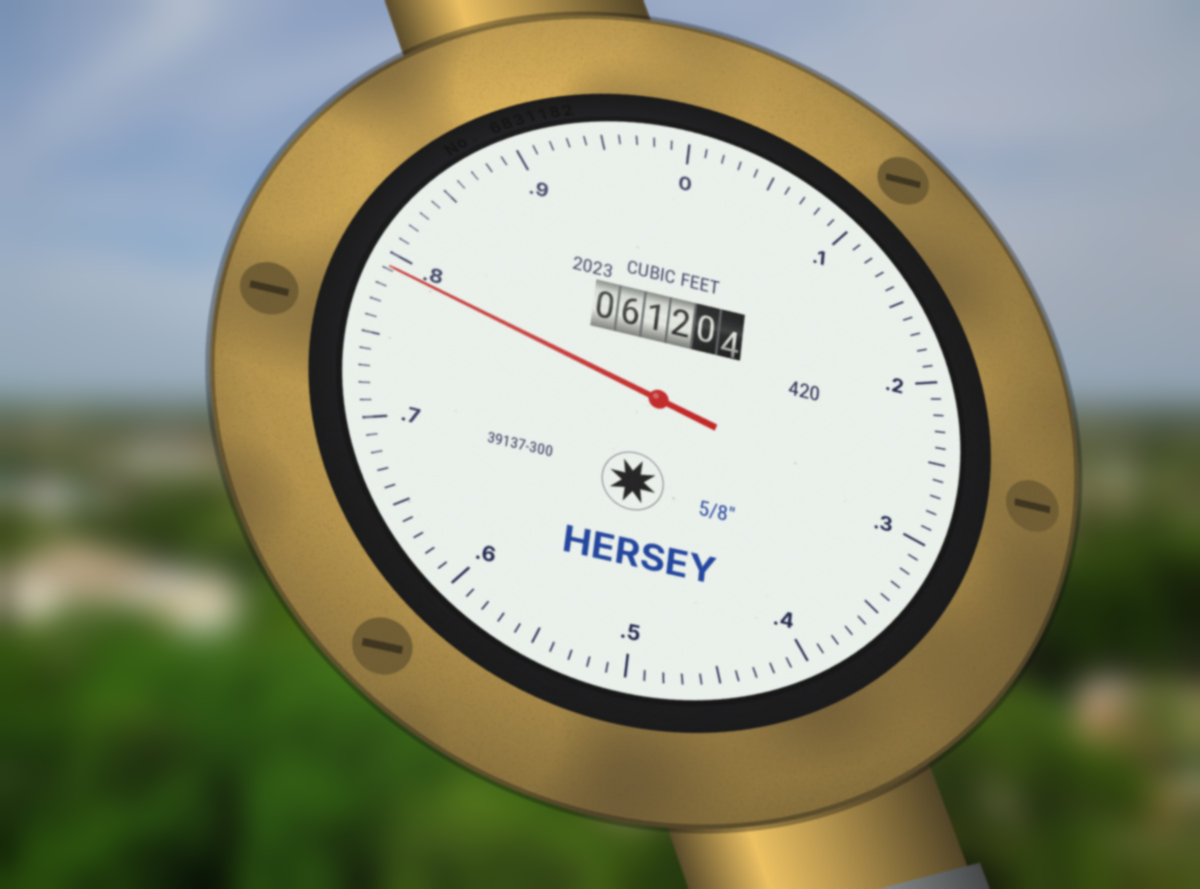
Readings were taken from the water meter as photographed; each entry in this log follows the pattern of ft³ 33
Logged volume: ft³ 61203.79
